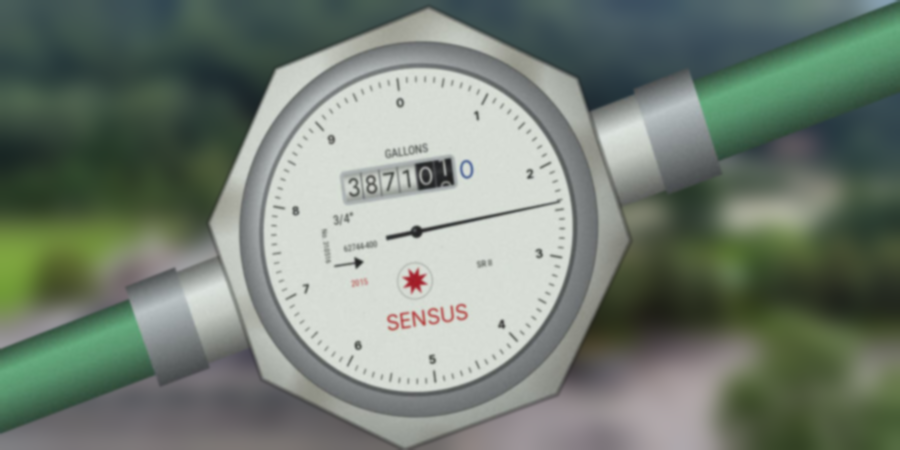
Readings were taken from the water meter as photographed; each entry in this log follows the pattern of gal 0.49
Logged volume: gal 3871012.4
